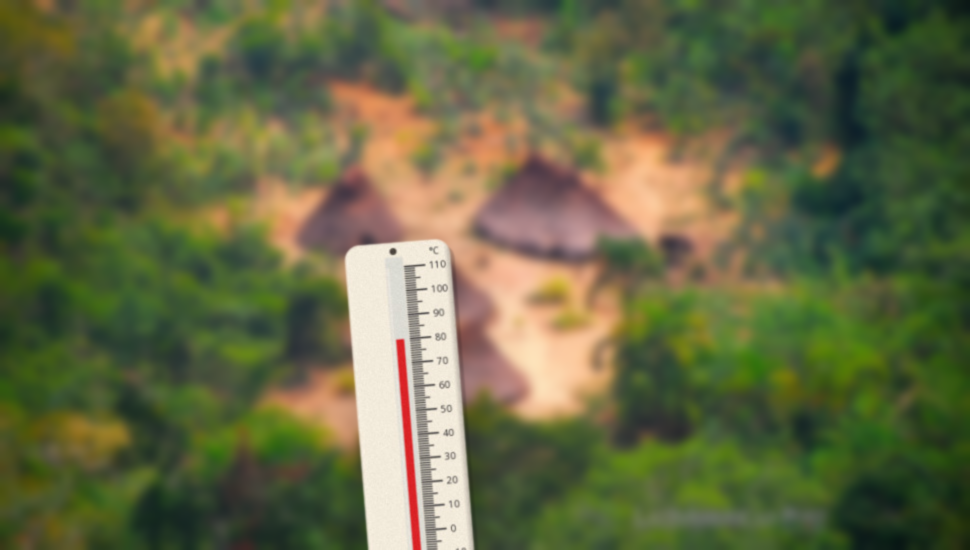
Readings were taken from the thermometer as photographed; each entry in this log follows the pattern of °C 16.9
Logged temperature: °C 80
